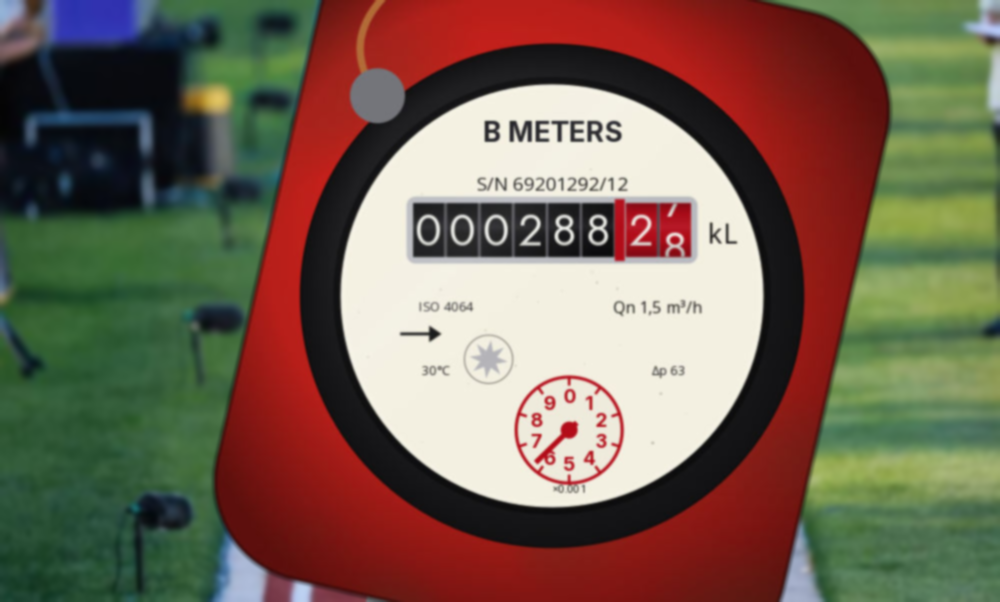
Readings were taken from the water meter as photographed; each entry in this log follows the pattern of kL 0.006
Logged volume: kL 288.276
